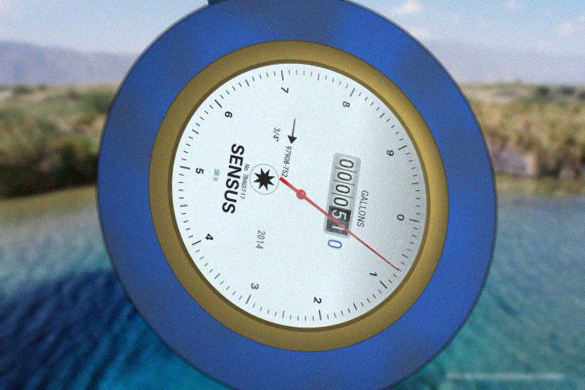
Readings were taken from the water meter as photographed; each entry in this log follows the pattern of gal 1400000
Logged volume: gal 510.7
